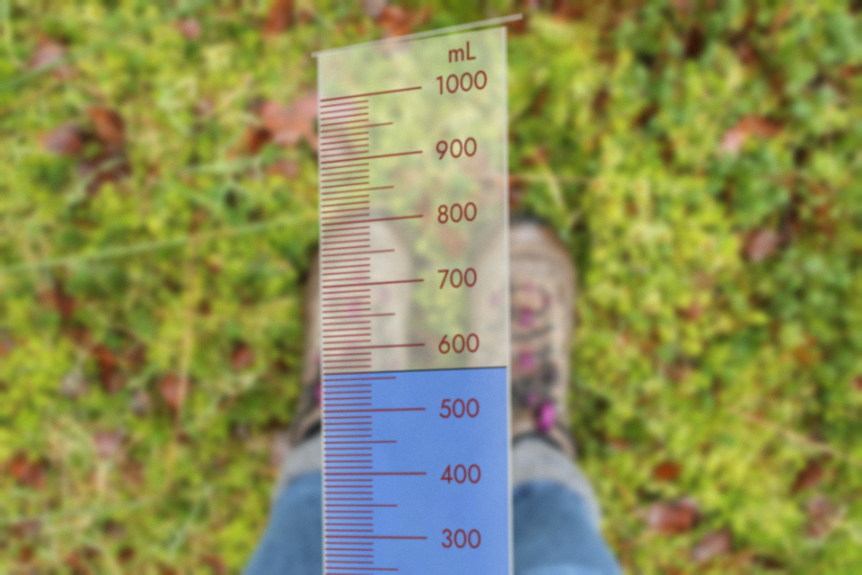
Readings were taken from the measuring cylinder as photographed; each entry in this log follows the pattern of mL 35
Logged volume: mL 560
